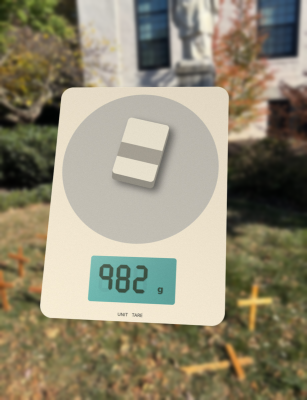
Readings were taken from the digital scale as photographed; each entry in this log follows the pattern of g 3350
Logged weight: g 982
